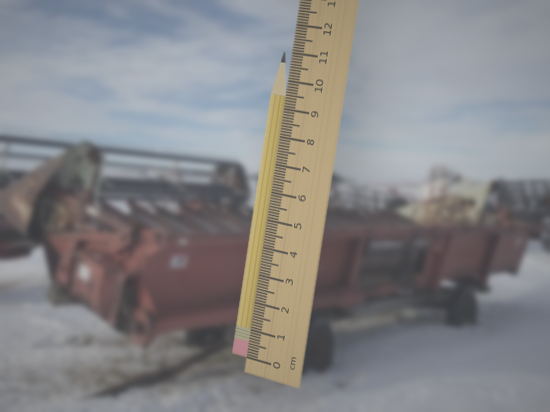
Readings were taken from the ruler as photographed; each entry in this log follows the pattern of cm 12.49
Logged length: cm 11
